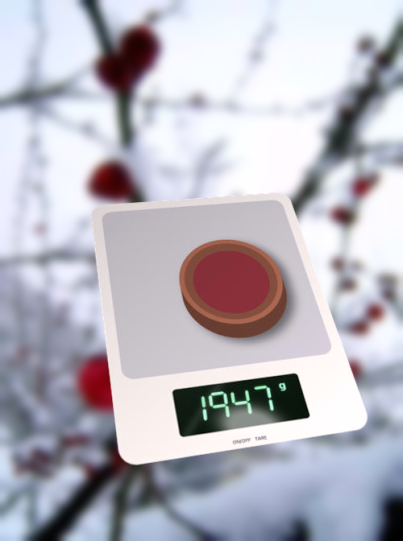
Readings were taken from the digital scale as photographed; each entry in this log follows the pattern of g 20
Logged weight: g 1947
